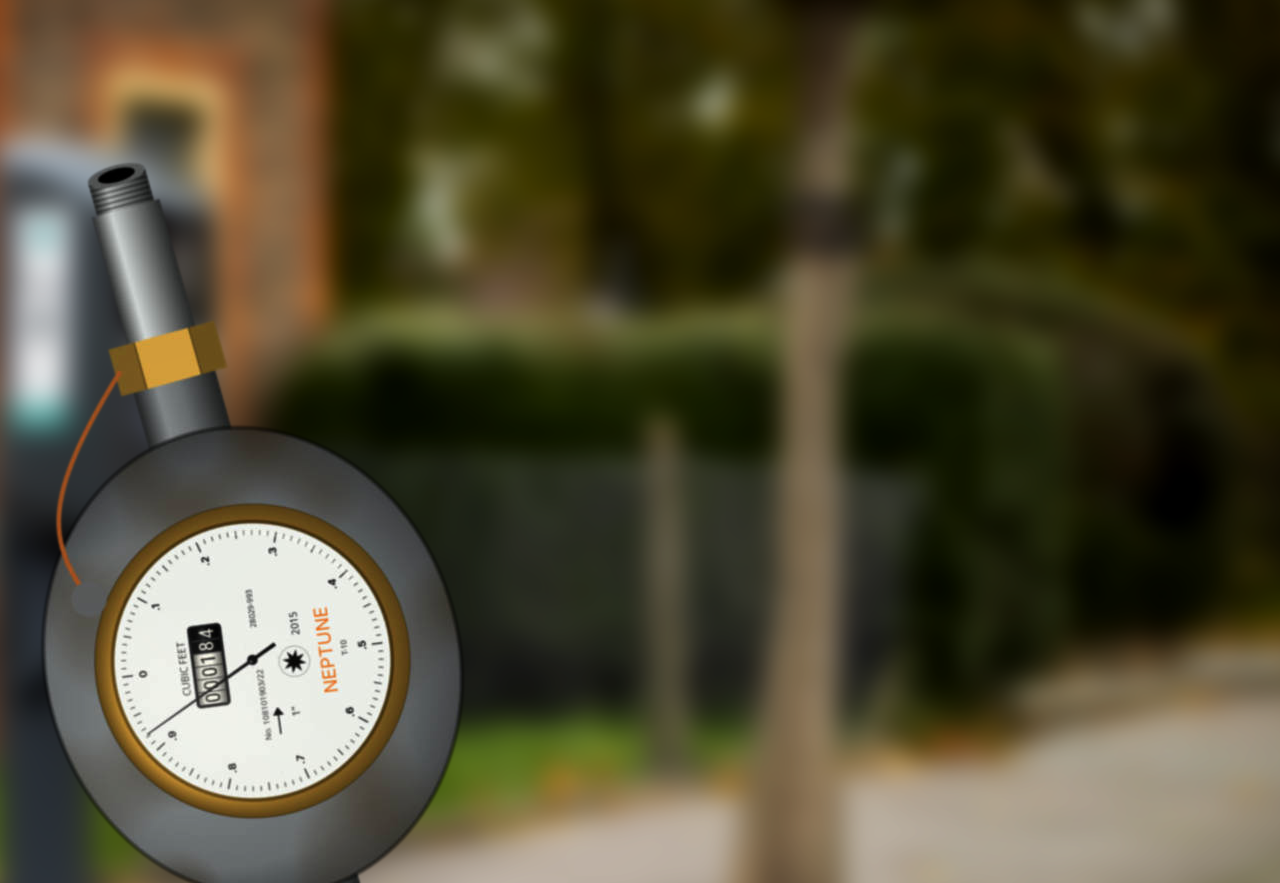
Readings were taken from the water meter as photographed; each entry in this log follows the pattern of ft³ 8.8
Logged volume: ft³ 183.92
